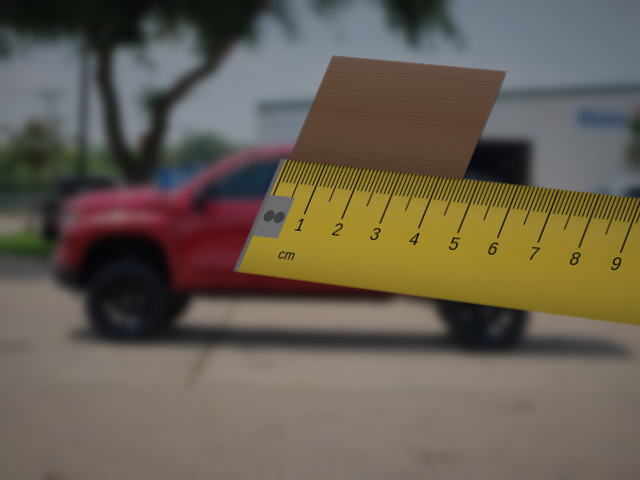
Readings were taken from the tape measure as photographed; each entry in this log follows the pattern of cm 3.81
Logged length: cm 4.6
